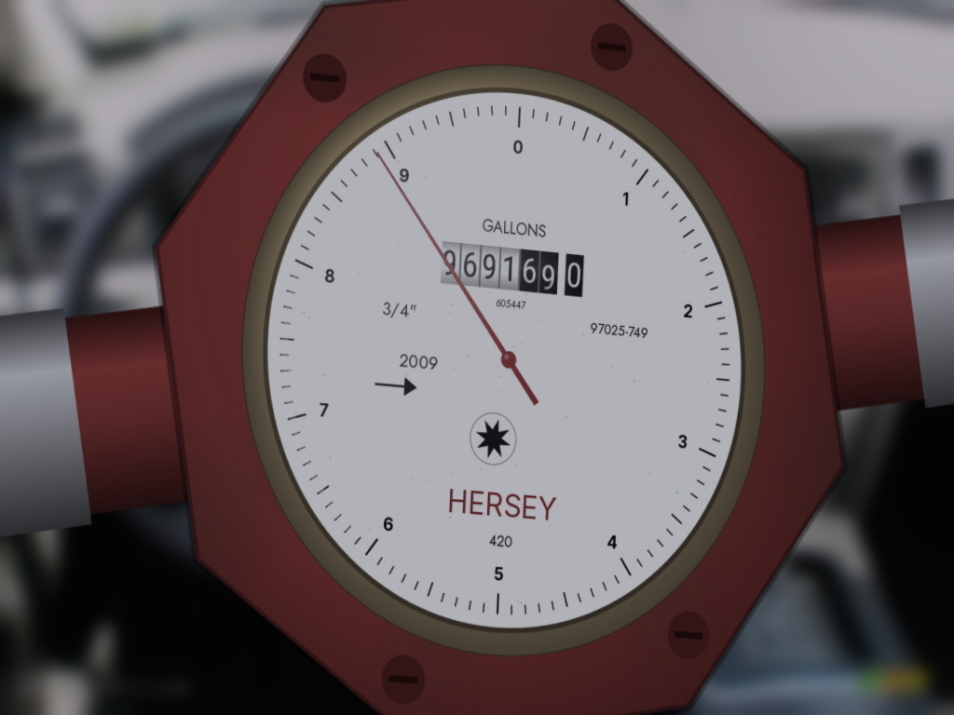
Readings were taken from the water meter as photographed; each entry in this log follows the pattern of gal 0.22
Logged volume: gal 9691688.9
